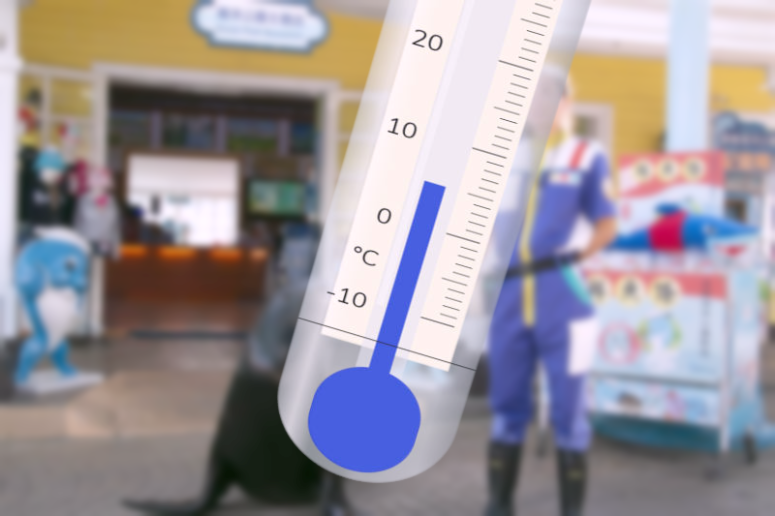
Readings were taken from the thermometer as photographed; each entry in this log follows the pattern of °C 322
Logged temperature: °C 5
